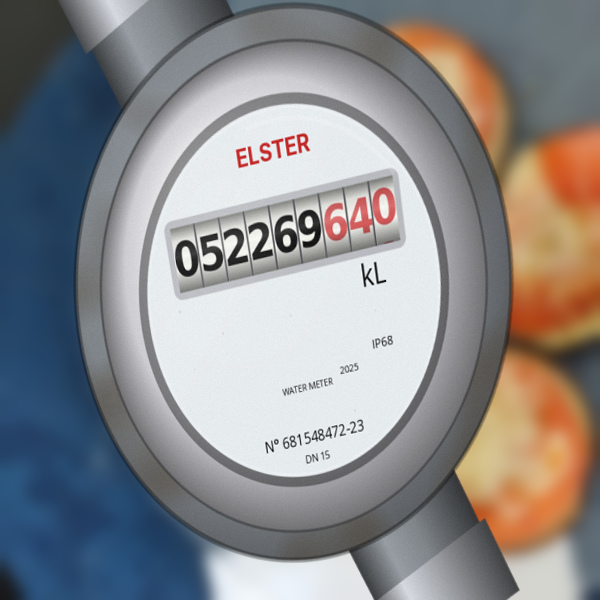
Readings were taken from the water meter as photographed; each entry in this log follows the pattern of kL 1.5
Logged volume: kL 52269.640
